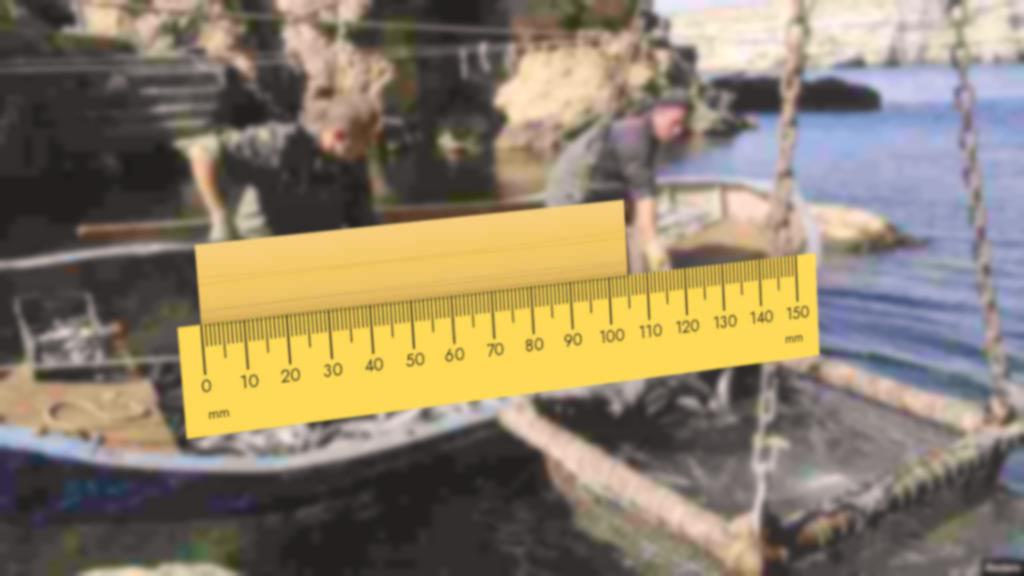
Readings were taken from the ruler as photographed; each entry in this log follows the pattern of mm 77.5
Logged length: mm 105
